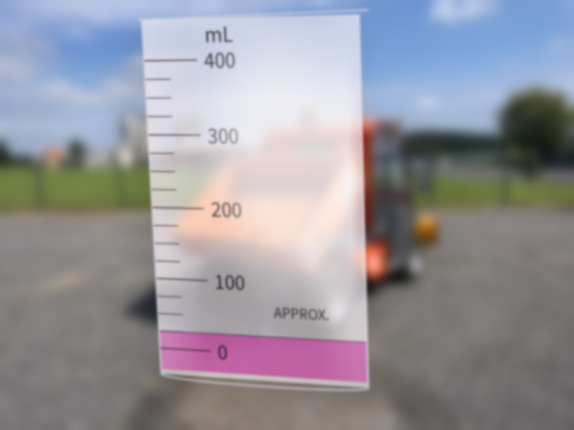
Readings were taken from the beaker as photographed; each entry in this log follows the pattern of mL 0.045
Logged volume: mL 25
